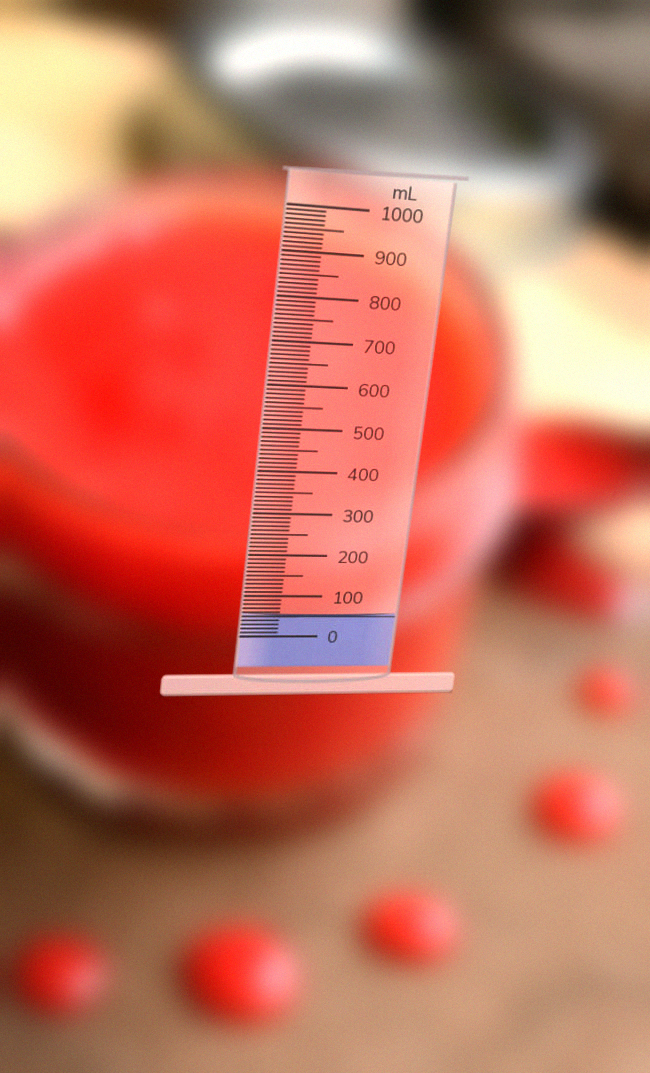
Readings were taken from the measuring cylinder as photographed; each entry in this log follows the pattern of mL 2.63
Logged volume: mL 50
